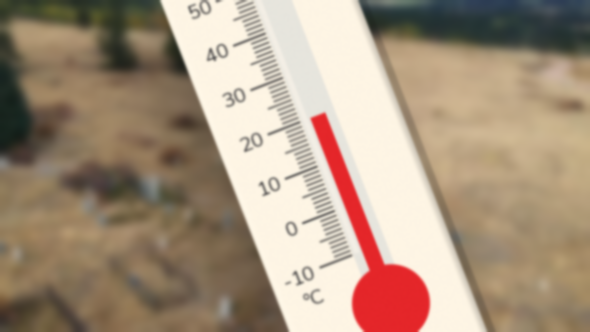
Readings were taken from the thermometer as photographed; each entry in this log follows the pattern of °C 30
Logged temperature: °C 20
